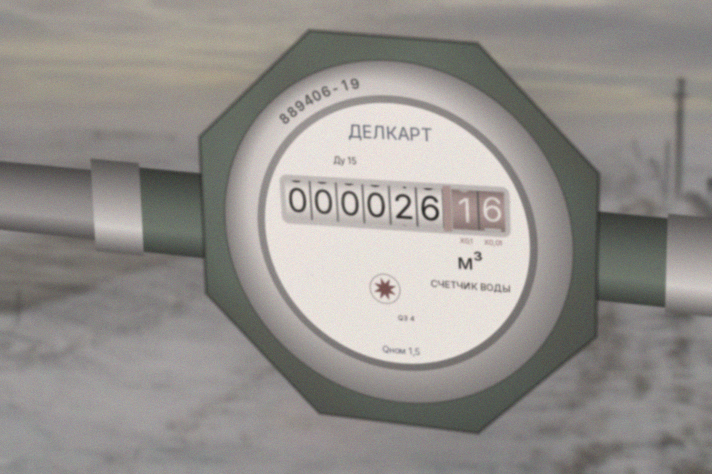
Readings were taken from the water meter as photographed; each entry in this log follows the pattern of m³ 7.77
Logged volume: m³ 26.16
